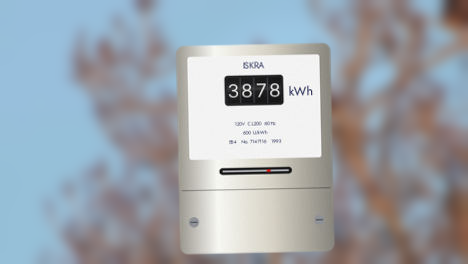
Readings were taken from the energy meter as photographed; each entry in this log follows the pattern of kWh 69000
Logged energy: kWh 3878
